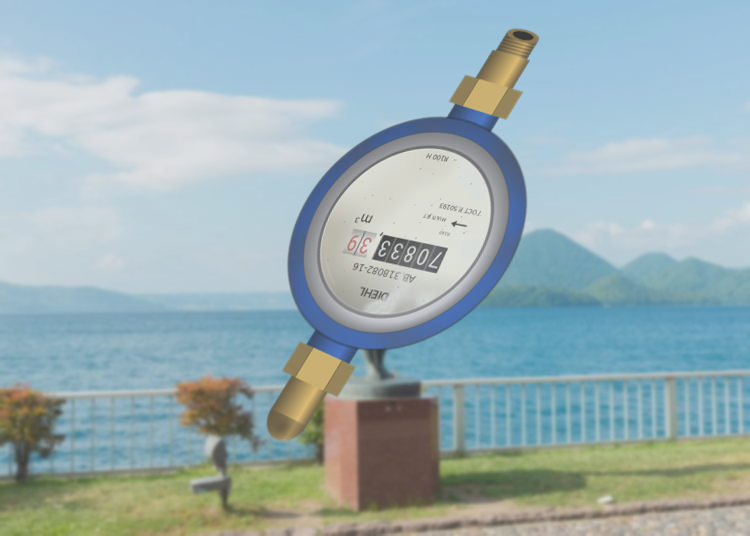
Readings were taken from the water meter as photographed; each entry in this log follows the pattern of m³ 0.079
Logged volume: m³ 70833.39
